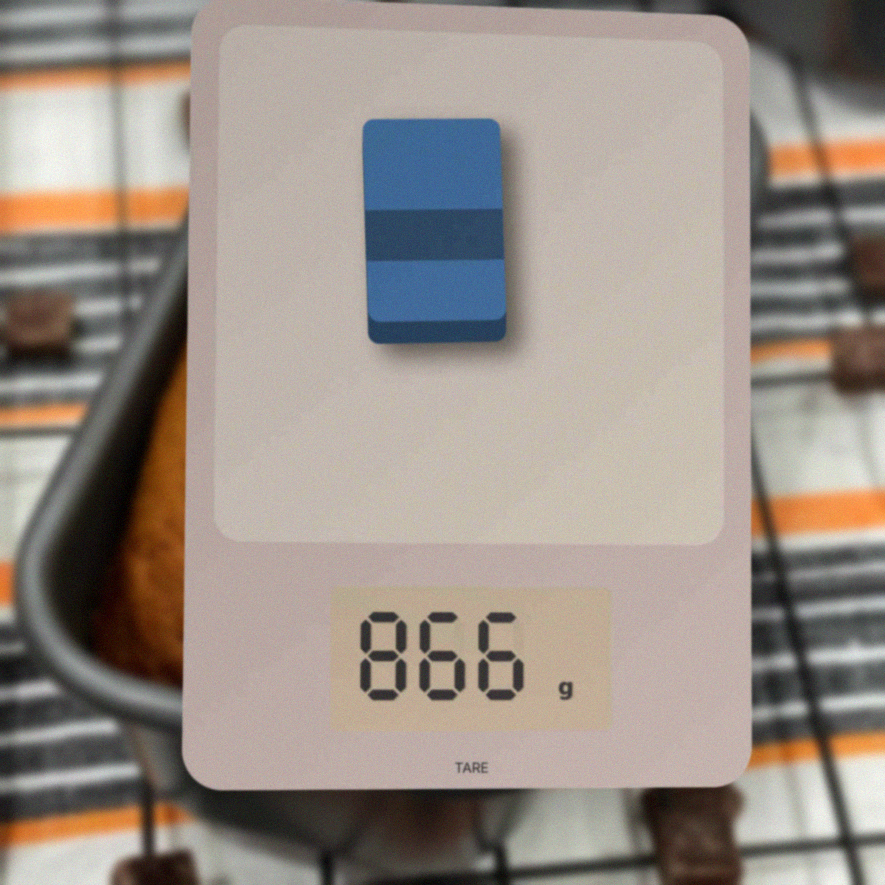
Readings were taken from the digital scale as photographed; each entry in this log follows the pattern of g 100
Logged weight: g 866
